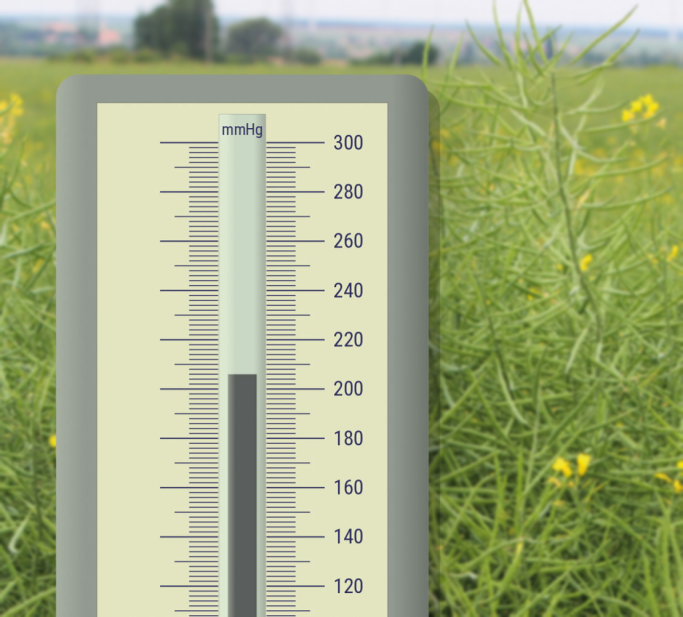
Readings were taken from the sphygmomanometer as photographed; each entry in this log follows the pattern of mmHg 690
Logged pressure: mmHg 206
